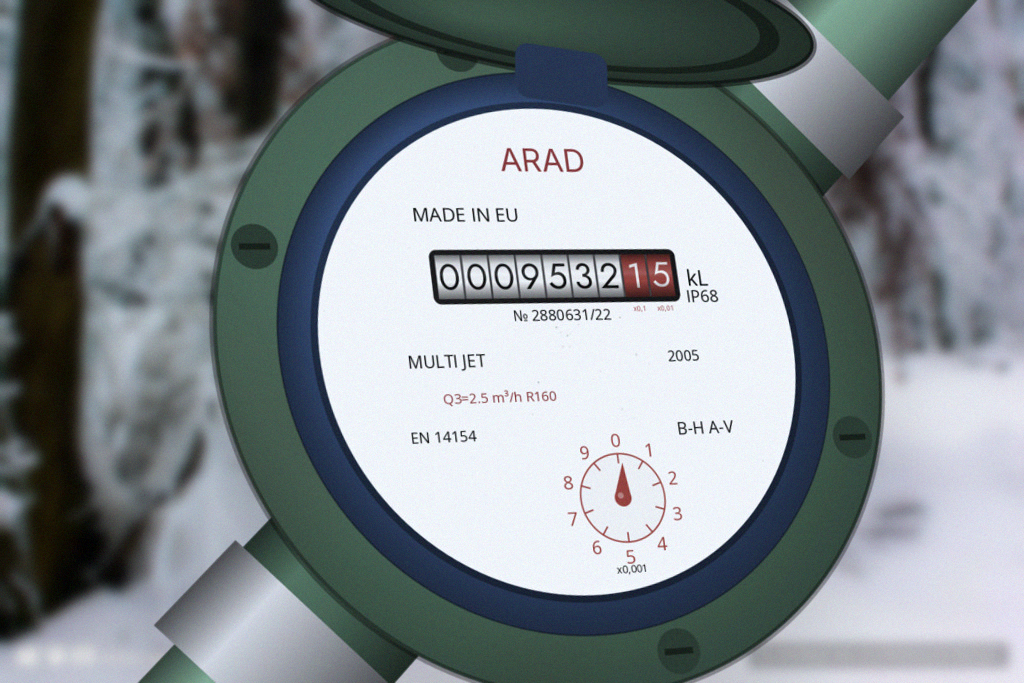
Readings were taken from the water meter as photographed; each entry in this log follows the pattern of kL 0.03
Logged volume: kL 9532.150
